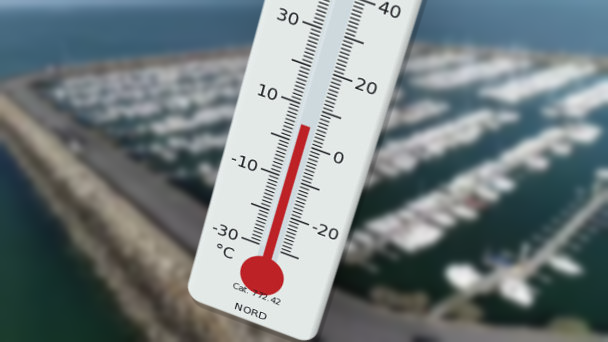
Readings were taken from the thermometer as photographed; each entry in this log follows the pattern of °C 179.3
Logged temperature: °C 5
